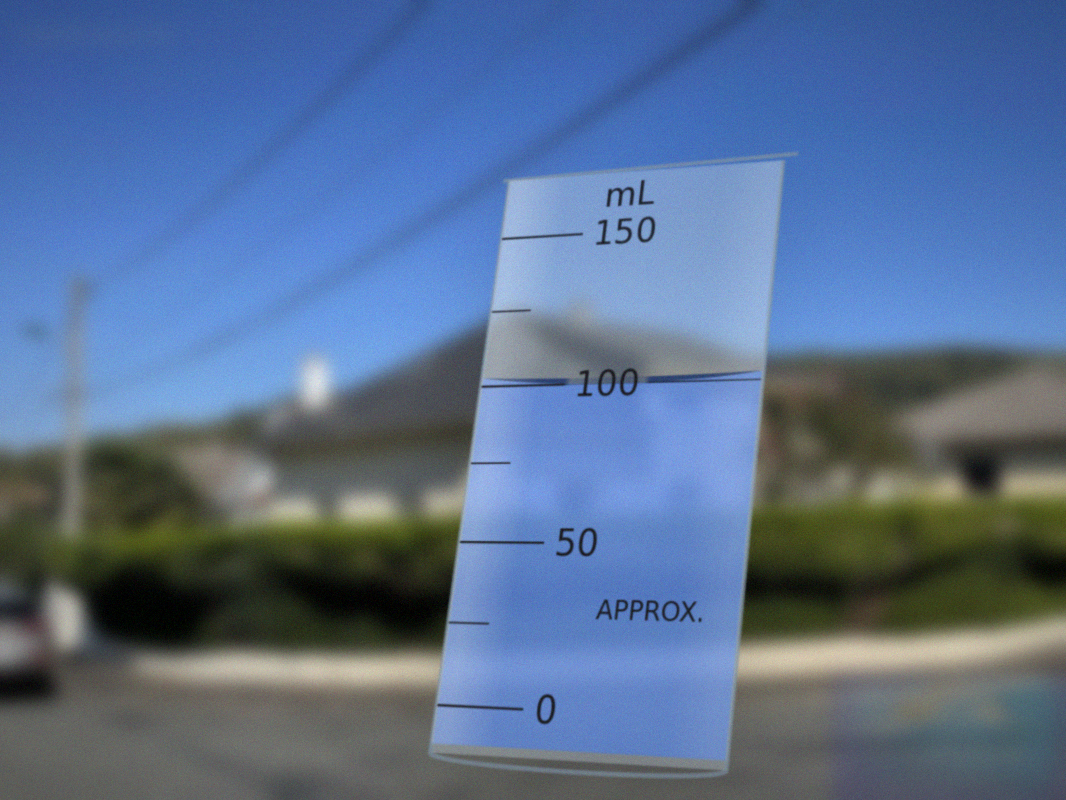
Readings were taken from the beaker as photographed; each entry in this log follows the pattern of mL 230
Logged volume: mL 100
